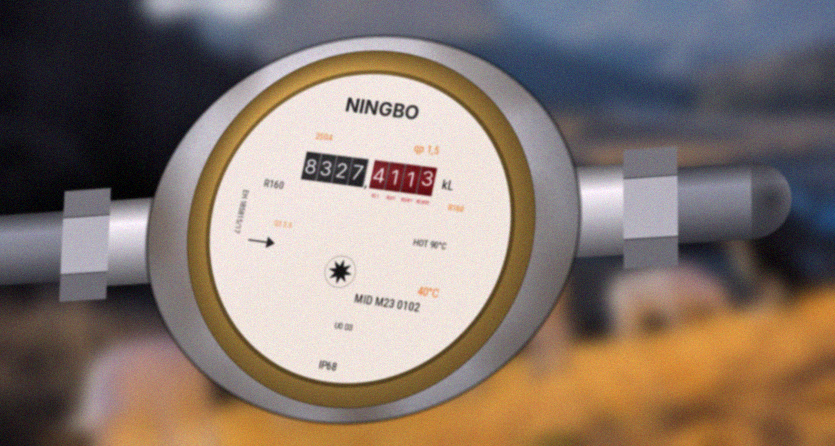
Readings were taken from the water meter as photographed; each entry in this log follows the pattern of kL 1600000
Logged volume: kL 8327.4113
